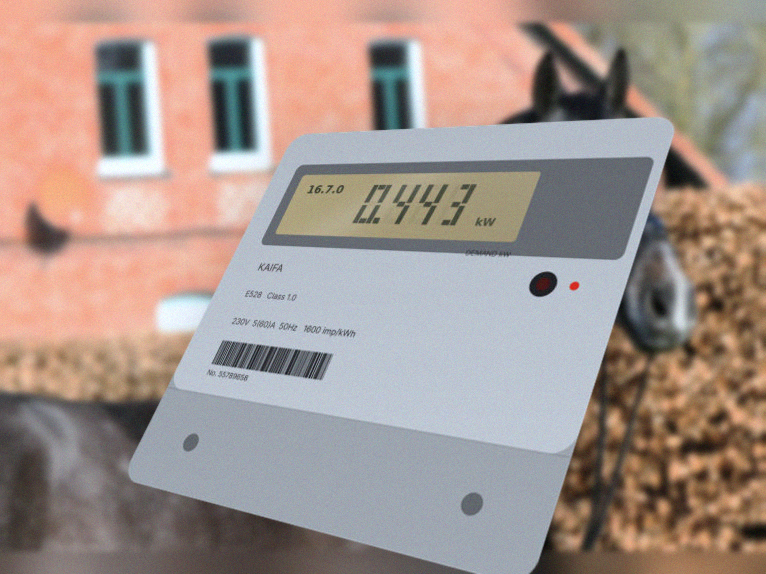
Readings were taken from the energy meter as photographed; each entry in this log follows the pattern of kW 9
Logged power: kW 0.443
